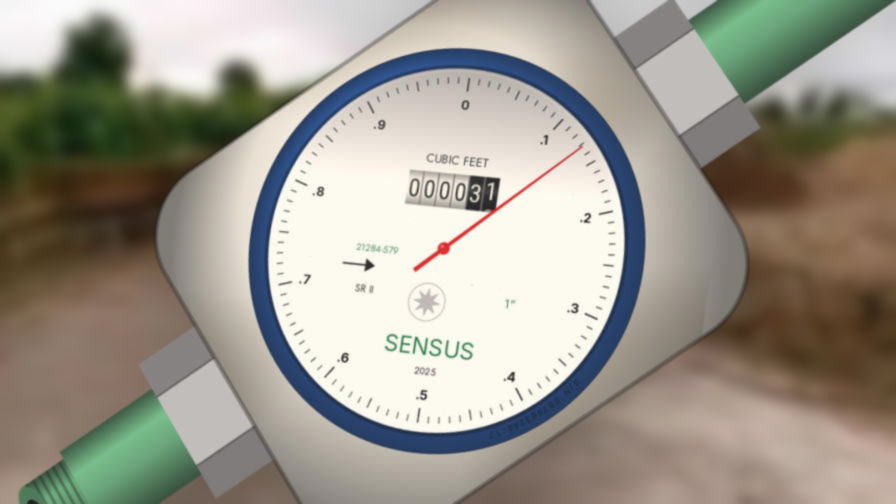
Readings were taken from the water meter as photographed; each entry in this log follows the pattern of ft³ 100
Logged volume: ft³ 31.13
